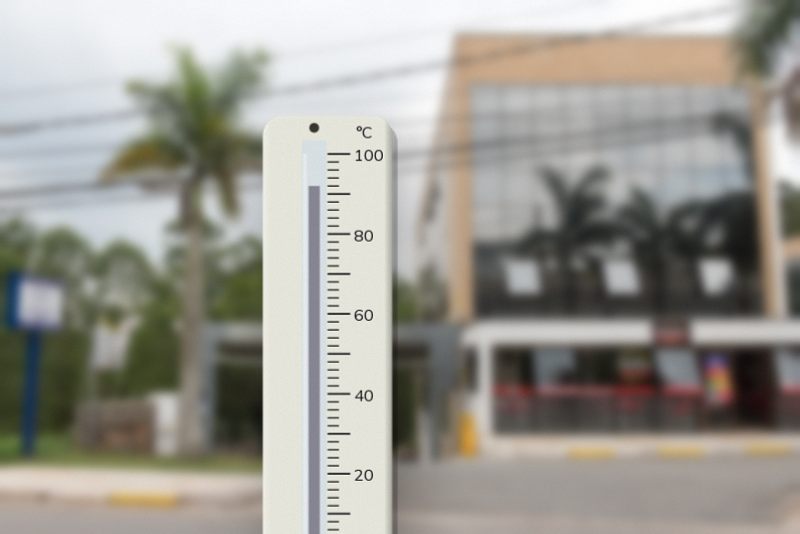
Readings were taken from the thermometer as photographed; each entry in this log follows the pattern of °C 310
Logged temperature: °C 92
